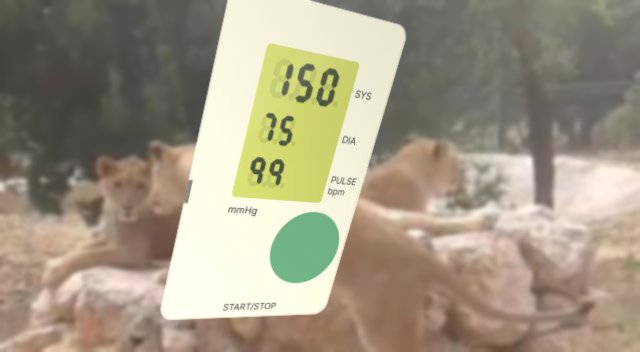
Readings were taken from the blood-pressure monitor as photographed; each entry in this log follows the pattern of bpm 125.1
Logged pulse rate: bpm 99
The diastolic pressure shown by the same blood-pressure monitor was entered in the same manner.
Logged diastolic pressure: mmHg 75
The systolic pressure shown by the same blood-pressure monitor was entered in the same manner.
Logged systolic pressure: mmHg 150
